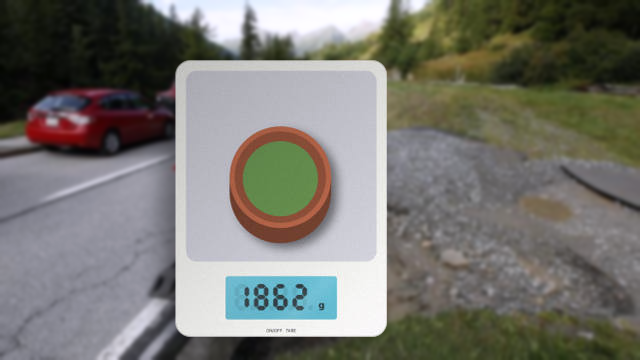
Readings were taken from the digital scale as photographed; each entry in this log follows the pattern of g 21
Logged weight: g 1862
